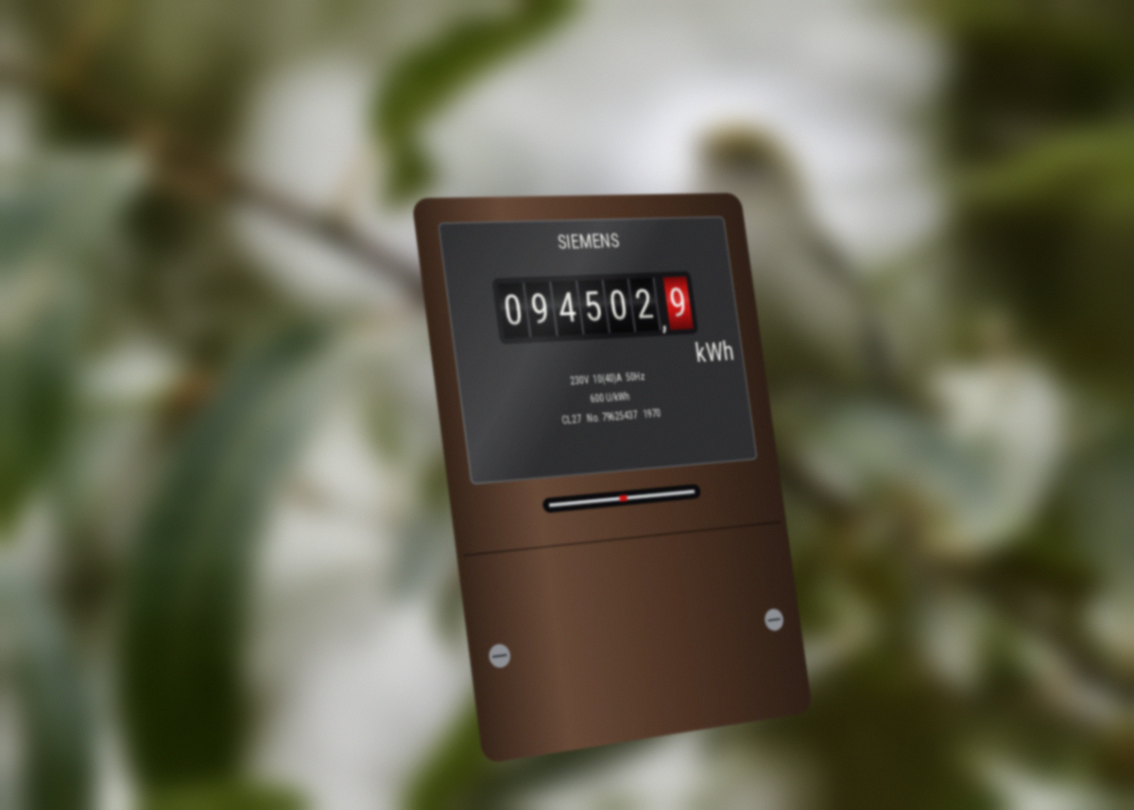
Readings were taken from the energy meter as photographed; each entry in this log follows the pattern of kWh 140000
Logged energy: kWh 94502.9
